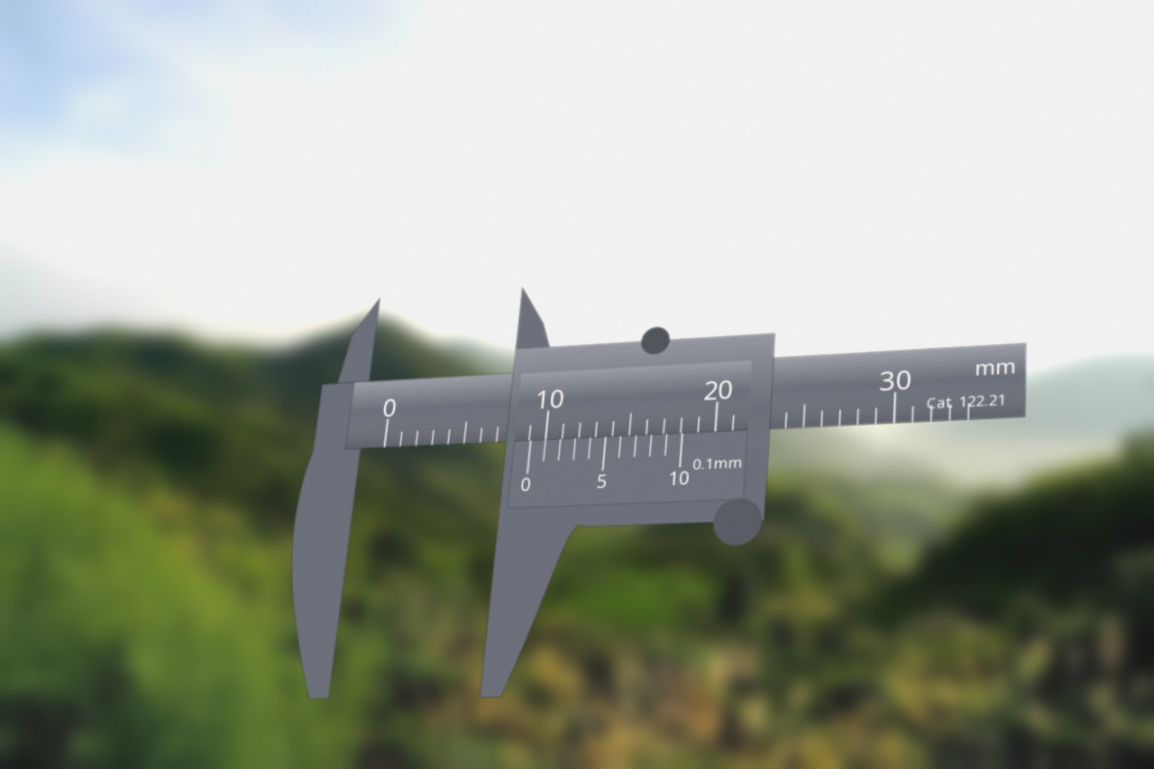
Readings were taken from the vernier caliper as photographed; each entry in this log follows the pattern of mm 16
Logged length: mm 9.1
